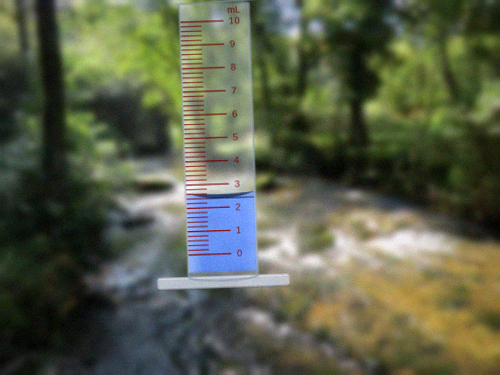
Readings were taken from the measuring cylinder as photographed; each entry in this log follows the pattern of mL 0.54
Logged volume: mL 2.4
